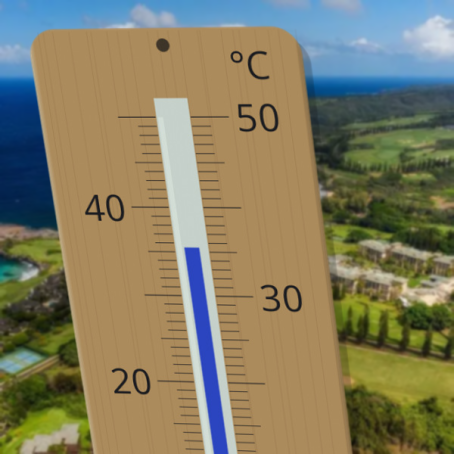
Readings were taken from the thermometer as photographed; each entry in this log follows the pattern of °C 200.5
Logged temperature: °C 35.5
